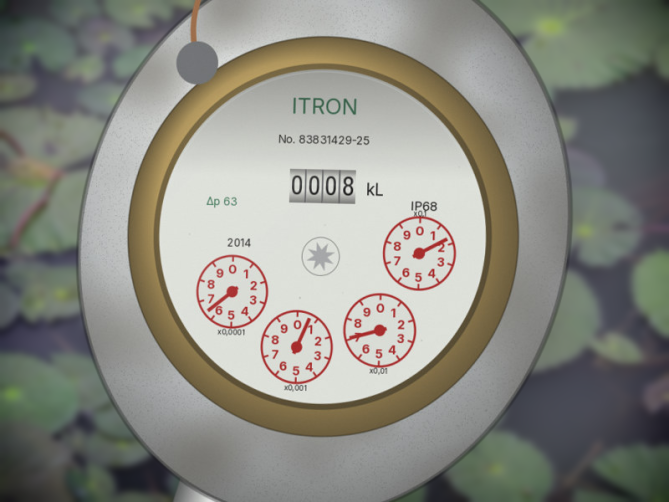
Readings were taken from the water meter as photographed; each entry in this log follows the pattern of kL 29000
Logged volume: kL 8.1706
